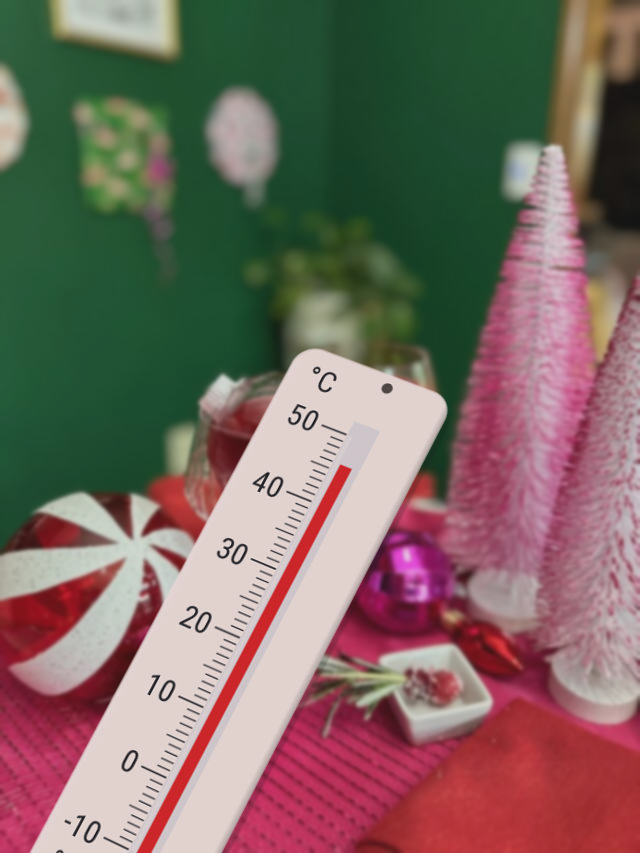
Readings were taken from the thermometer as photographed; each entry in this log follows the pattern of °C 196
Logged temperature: °C 46
